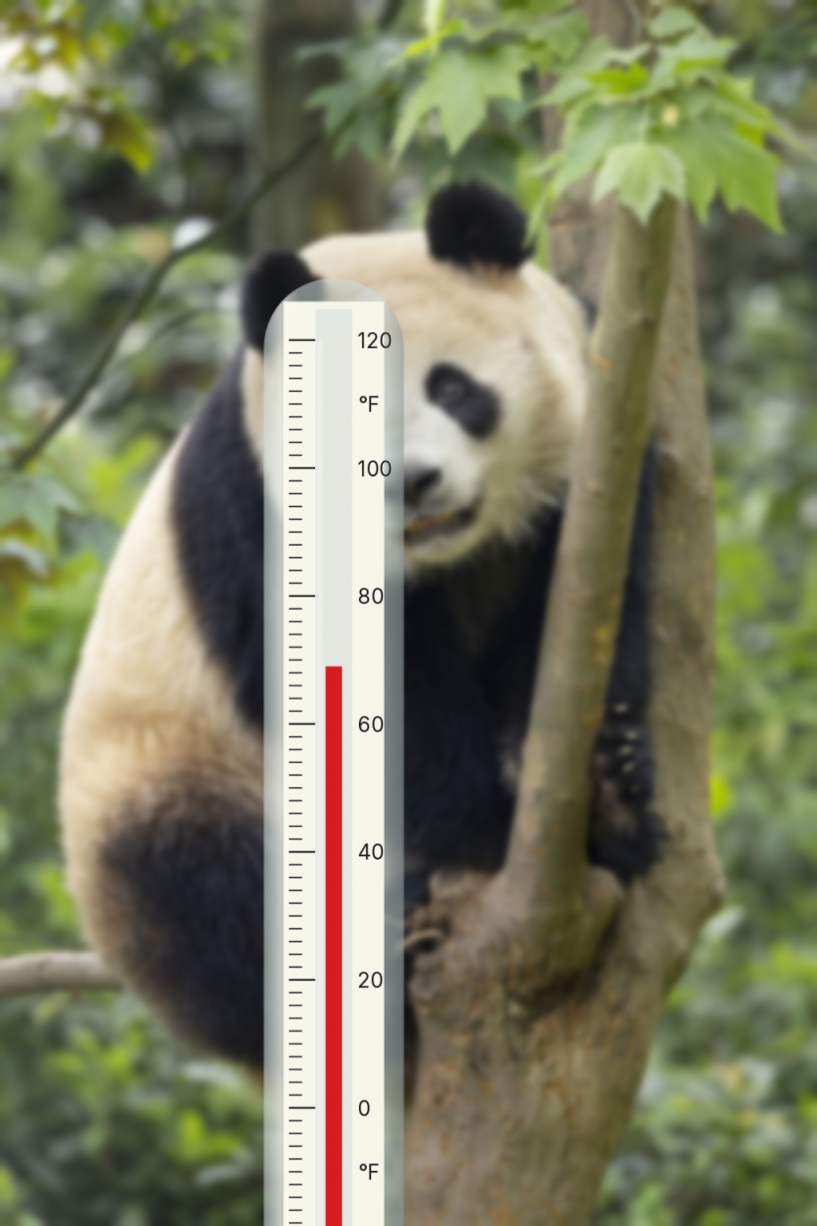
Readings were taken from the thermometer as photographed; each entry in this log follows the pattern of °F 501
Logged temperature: °F 69
